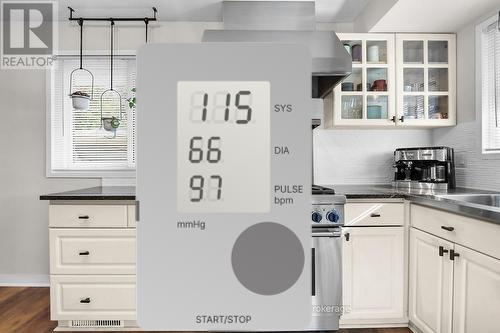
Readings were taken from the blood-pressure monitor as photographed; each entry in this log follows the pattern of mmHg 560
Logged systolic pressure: mmHg 115
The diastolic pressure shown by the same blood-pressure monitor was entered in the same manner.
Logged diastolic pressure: mmHg 66
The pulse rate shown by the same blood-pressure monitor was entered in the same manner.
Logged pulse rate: bpm 97
